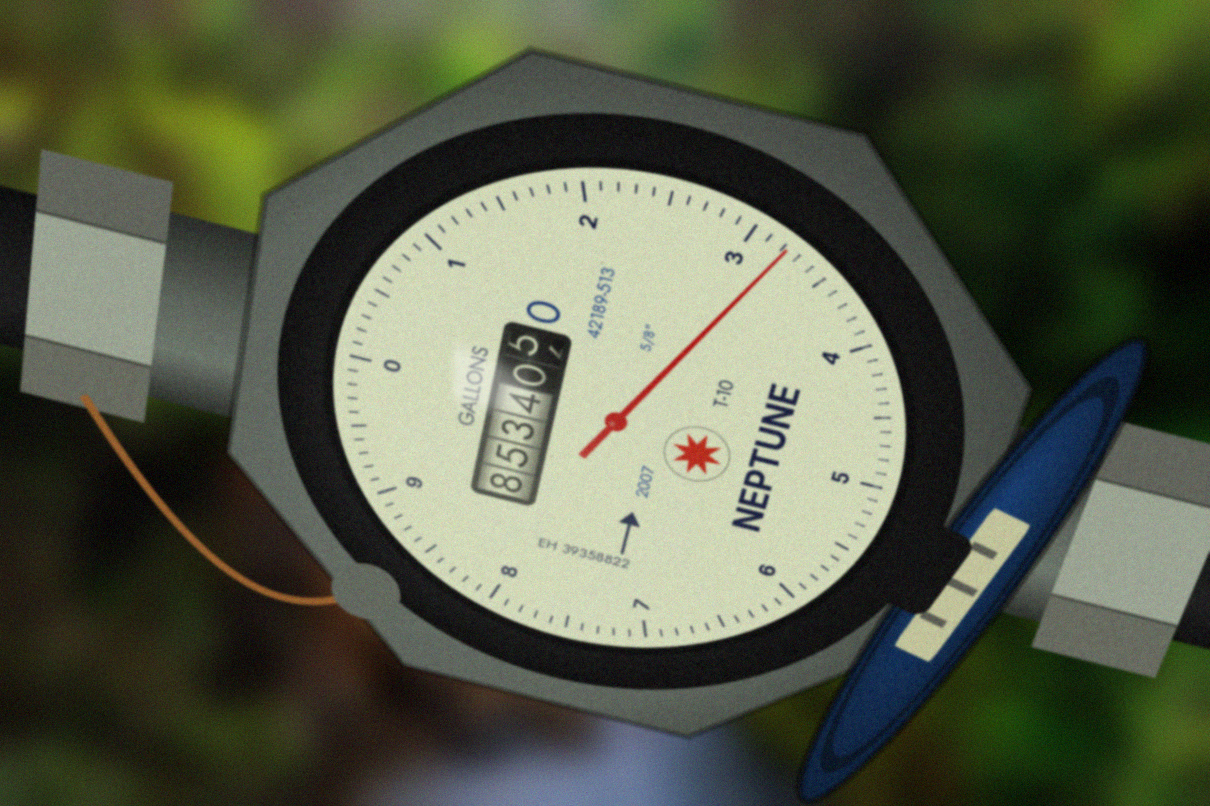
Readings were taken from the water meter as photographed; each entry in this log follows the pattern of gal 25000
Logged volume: gal 8534053.2
